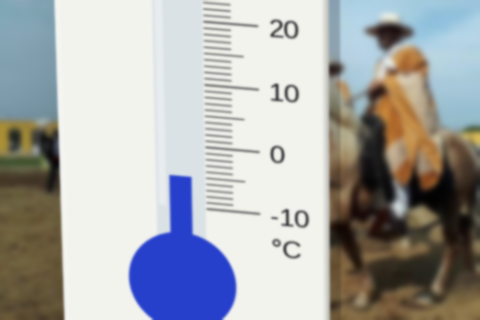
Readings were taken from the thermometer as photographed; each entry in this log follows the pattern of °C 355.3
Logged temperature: °C -5
